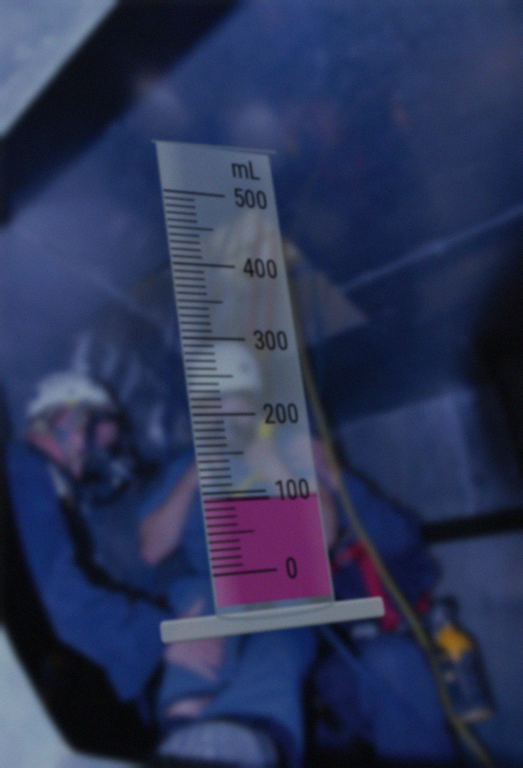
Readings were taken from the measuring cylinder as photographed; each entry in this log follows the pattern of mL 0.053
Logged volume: mL 90
